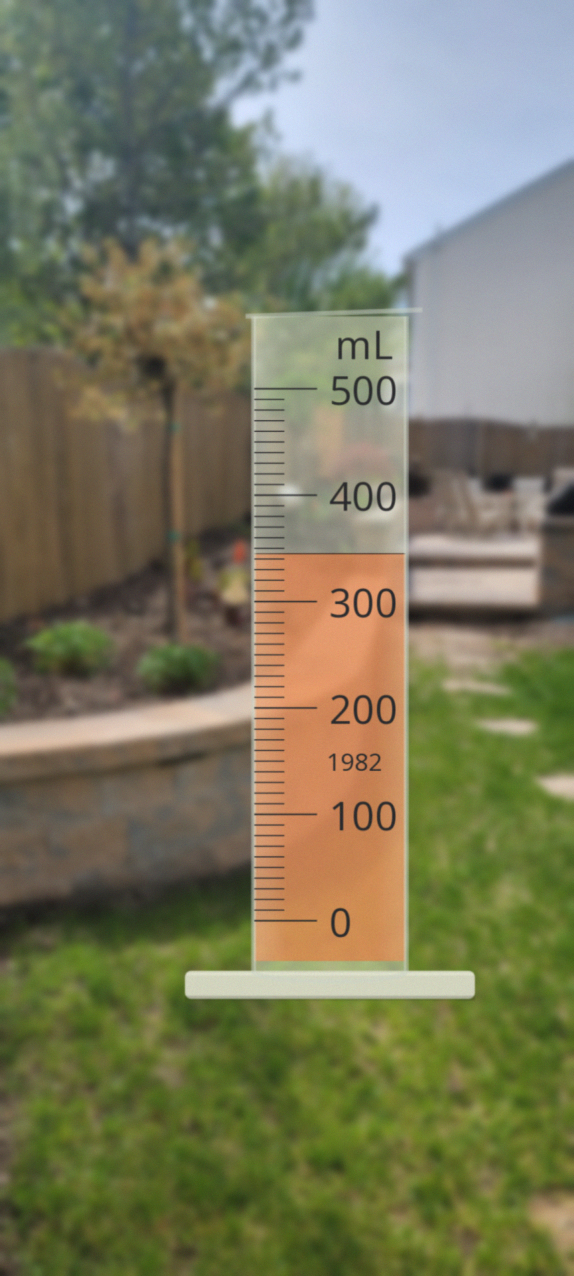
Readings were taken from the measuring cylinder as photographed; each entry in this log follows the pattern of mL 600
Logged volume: mL 345
